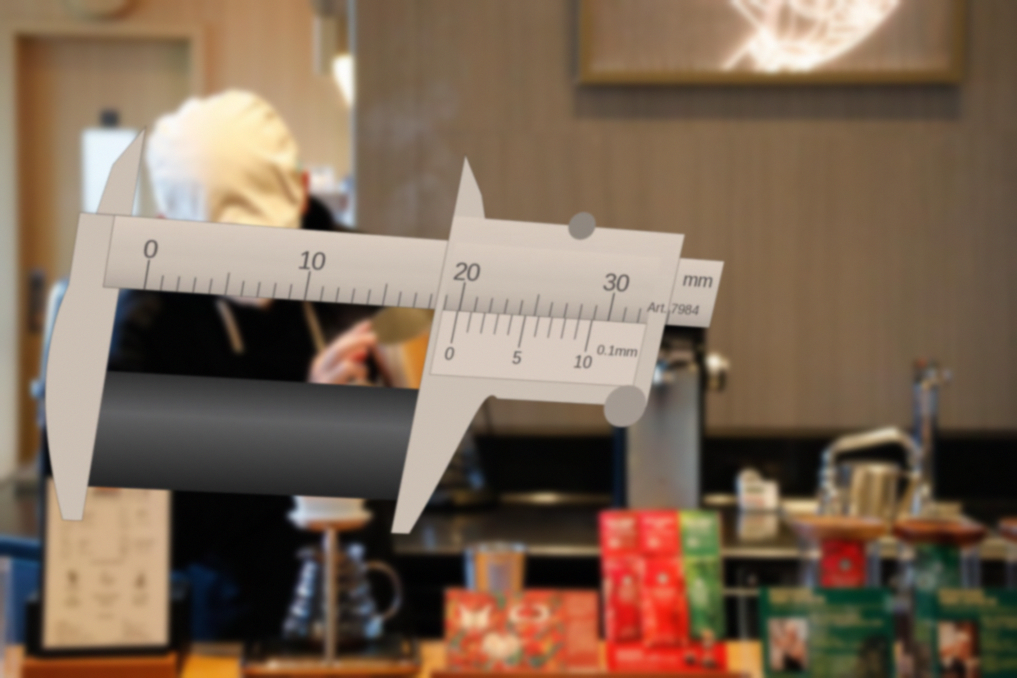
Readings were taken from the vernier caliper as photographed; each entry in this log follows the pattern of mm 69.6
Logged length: mm 19.9
